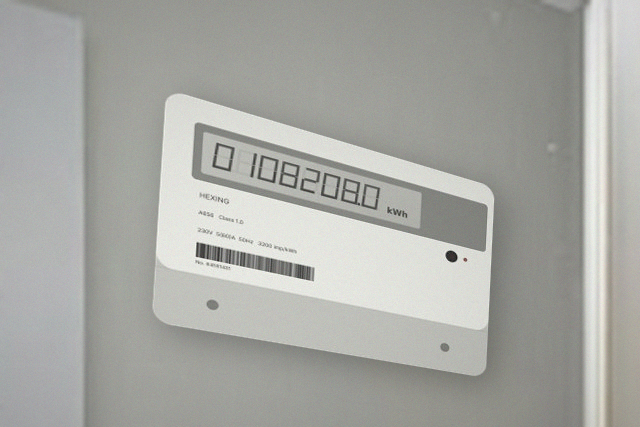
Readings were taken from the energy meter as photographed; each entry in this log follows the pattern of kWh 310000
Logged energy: kWh 108208.0
